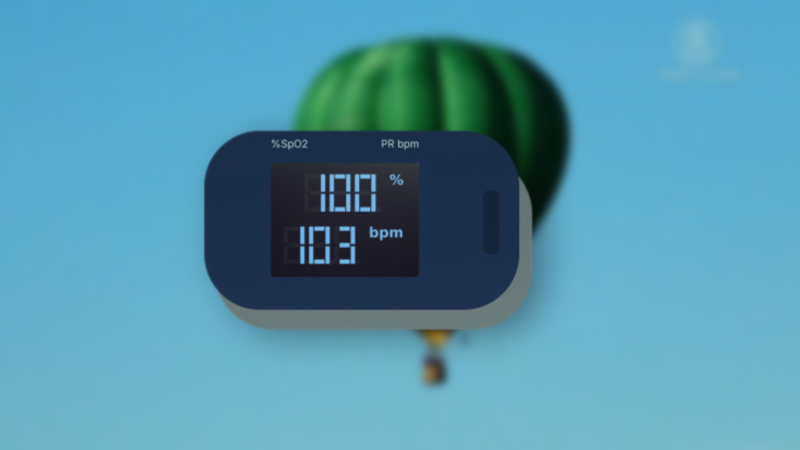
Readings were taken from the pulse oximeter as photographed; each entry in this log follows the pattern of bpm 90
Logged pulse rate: bpm 103
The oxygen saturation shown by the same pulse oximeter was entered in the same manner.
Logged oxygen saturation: % 100
